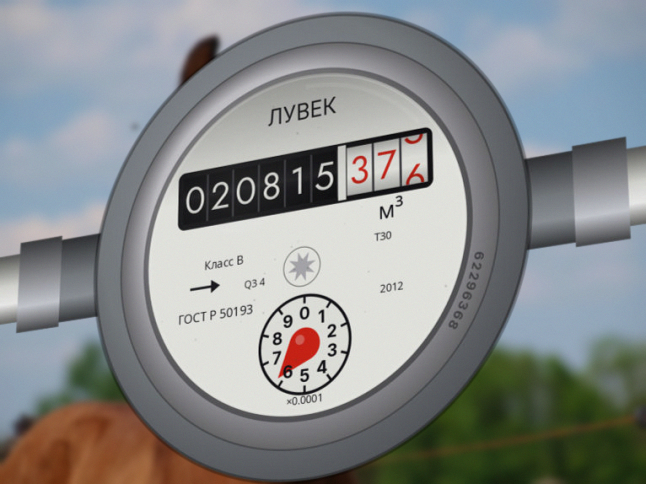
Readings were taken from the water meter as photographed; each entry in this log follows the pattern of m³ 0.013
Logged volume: m³ 20815.3756
